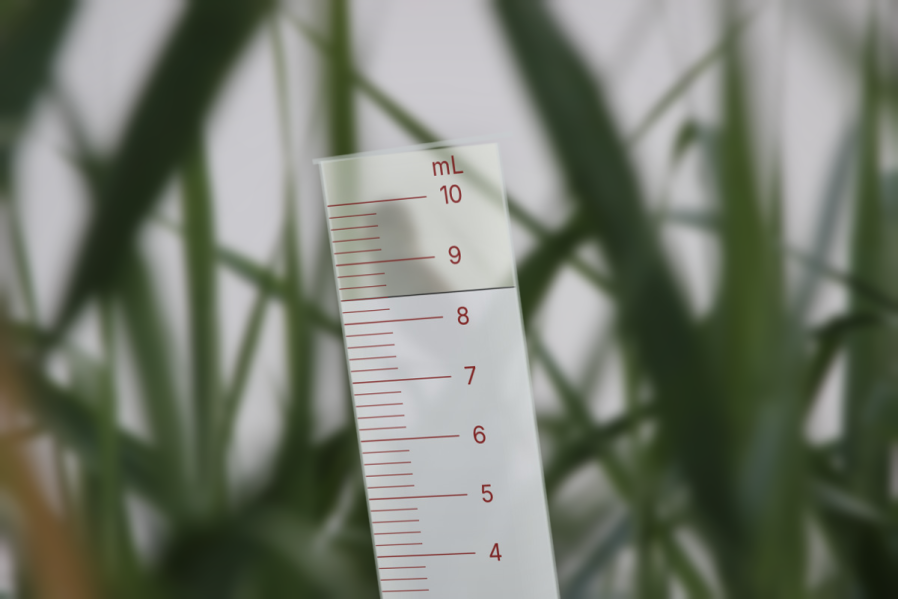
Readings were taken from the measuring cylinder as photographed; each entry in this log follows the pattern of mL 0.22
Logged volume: mL 8.4
